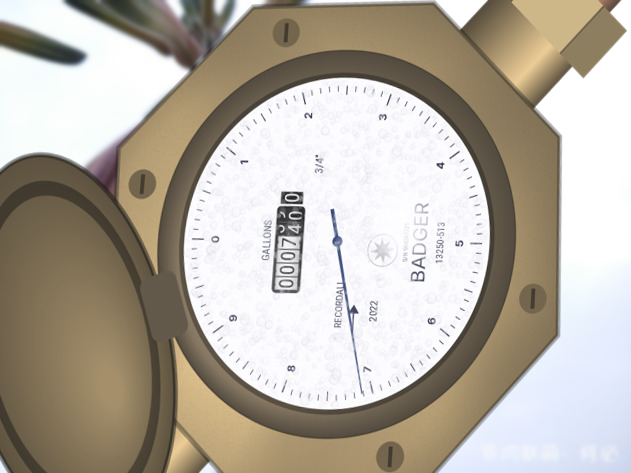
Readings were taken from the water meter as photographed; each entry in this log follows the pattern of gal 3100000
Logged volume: gal 7397.1
